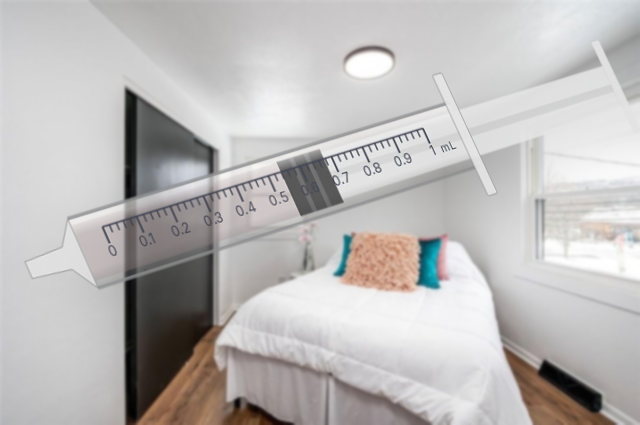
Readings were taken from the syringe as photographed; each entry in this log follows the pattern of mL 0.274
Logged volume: mL 0.54
